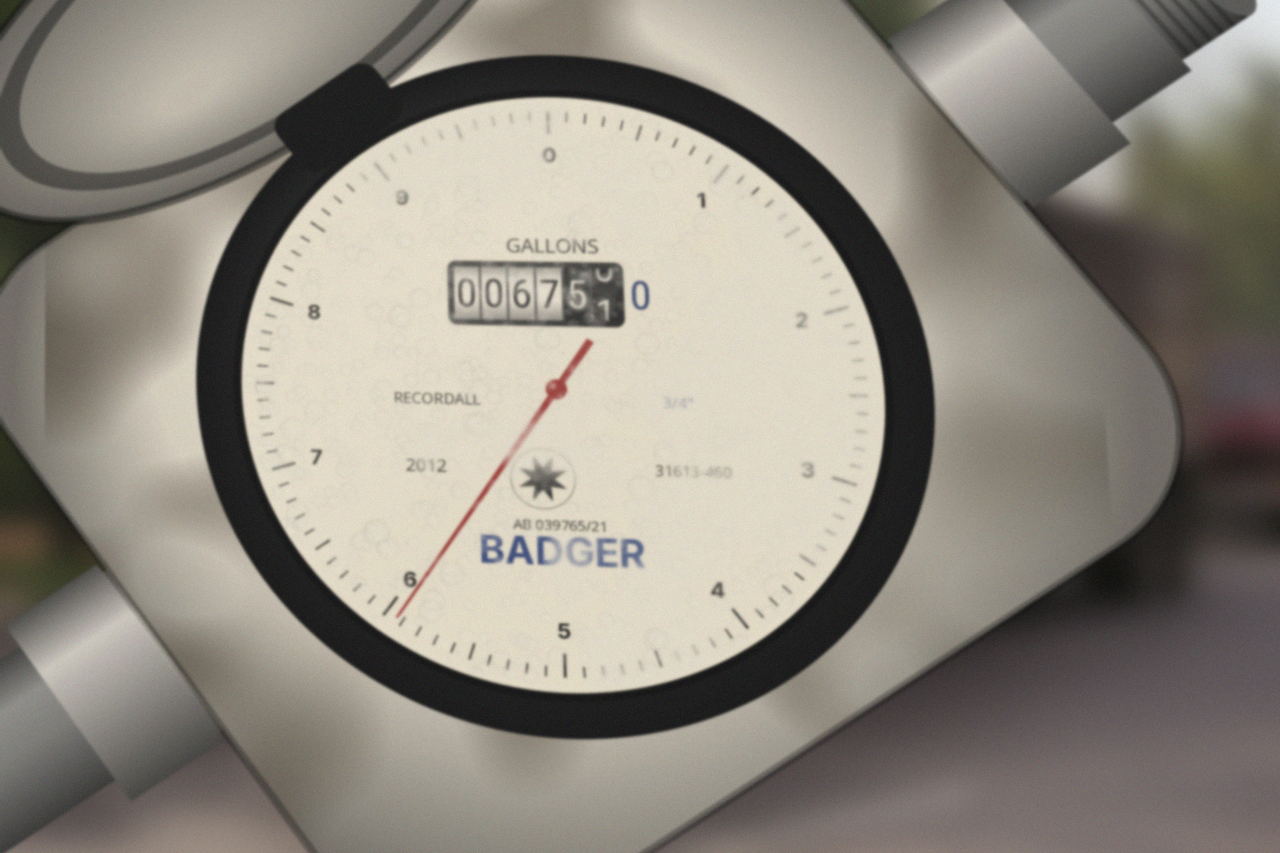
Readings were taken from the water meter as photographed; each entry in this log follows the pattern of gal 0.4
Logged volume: gal 67505.9
